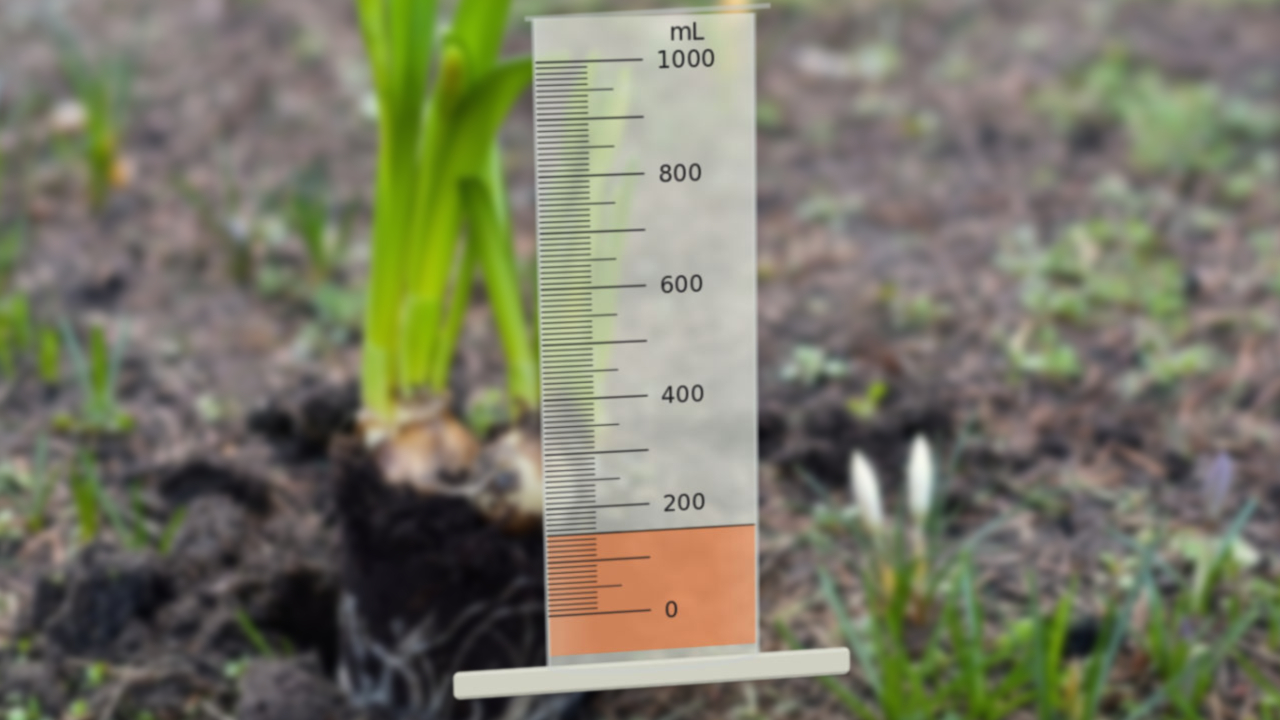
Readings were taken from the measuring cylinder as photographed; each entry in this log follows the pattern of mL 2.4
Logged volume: mL 150
